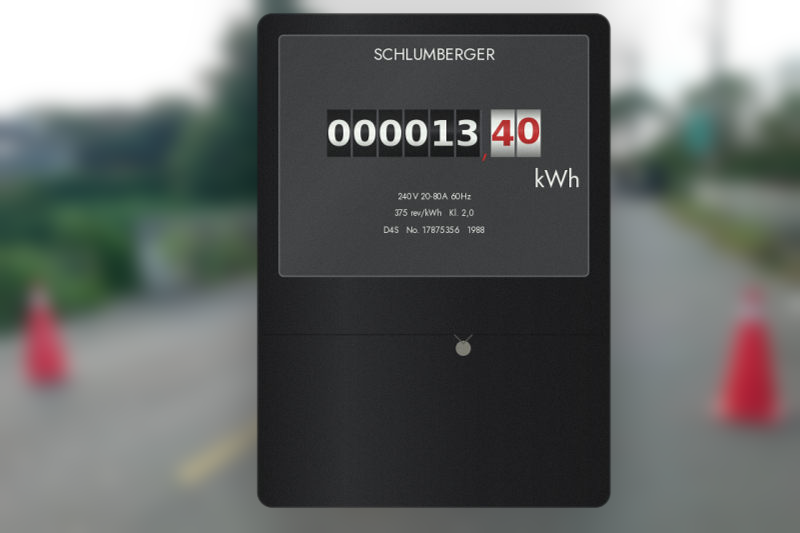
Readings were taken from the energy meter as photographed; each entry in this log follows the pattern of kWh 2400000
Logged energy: kWh 13.40
